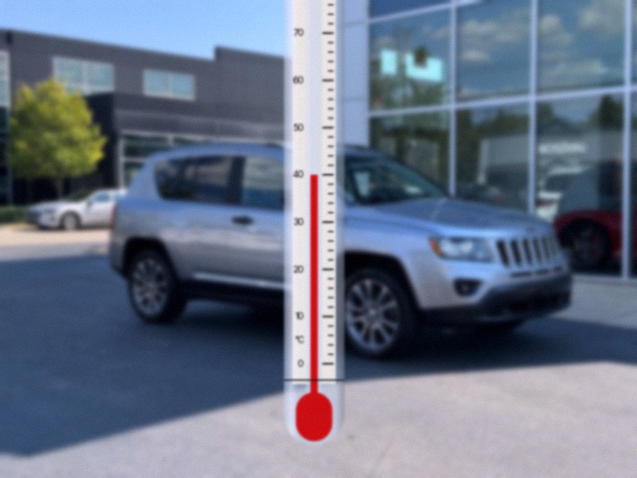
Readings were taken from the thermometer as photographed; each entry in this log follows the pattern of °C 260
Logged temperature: °C 40
